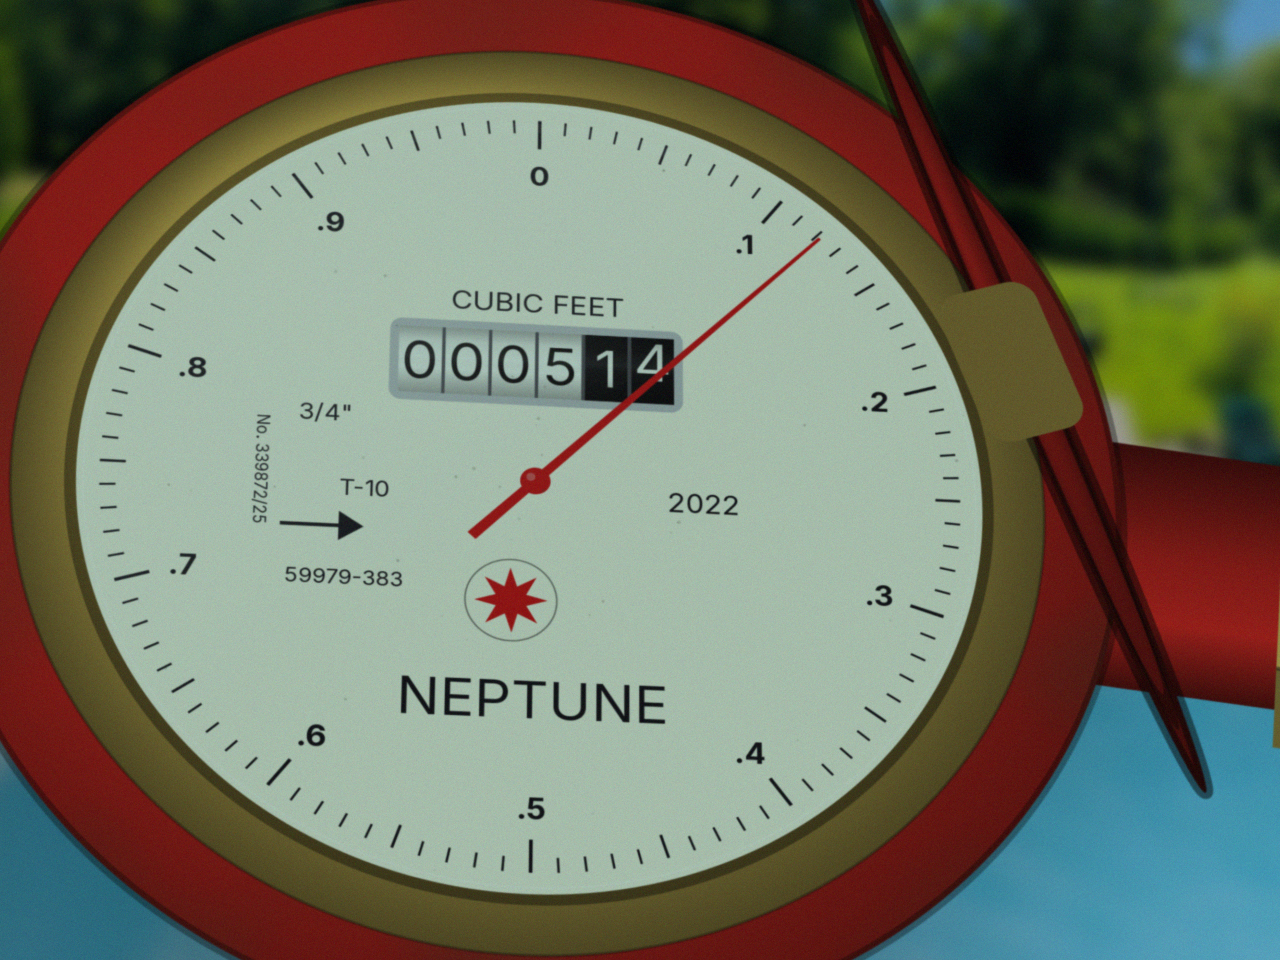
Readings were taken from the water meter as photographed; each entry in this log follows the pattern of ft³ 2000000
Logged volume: ft³ 514.12
